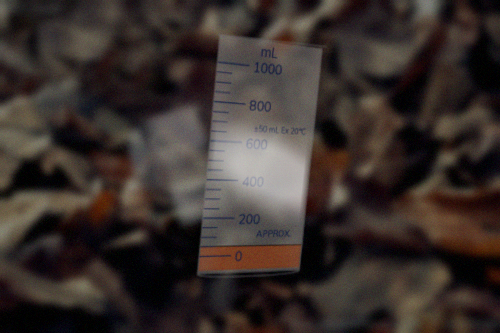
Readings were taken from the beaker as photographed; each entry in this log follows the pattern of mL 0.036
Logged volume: mL 50
